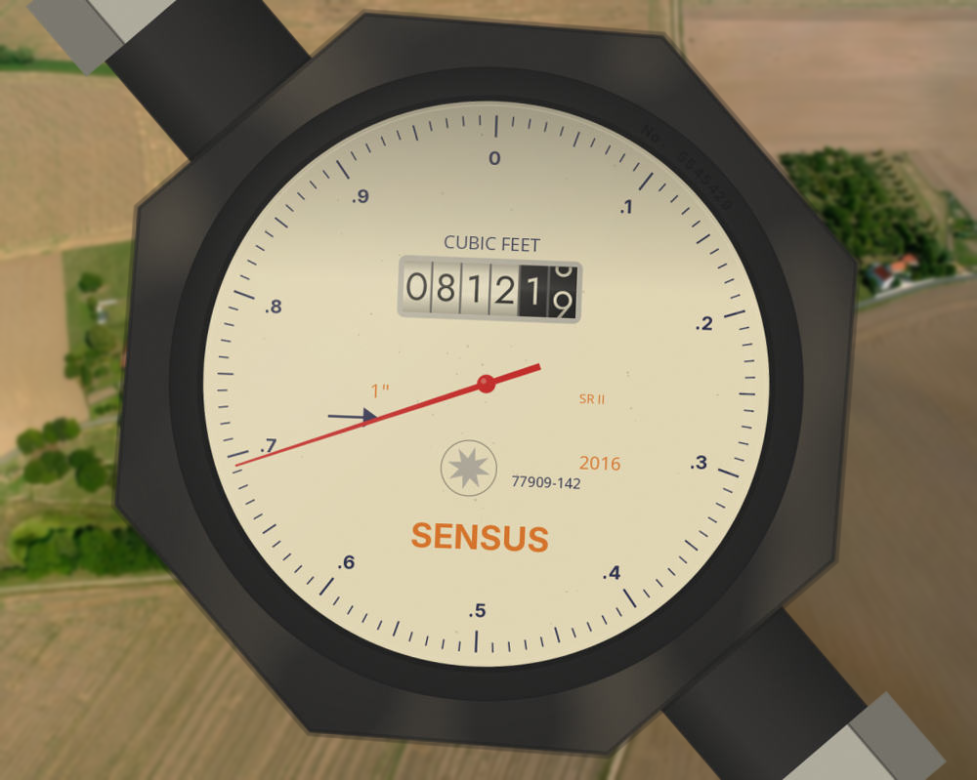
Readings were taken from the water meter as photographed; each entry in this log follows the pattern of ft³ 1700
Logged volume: ft³ 81218.69
